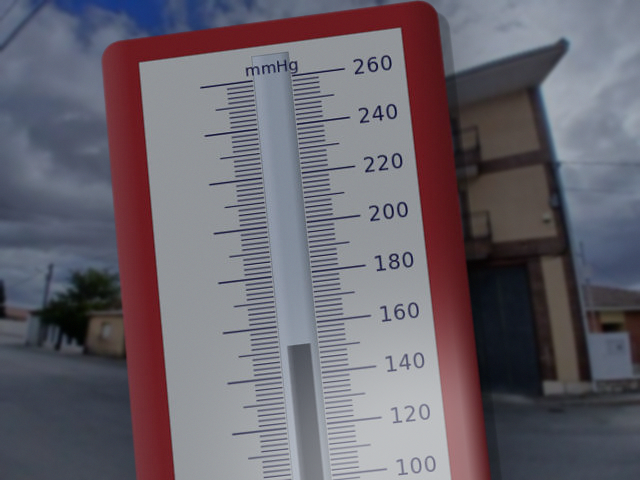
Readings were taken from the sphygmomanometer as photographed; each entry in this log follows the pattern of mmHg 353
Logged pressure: mmHg 152
